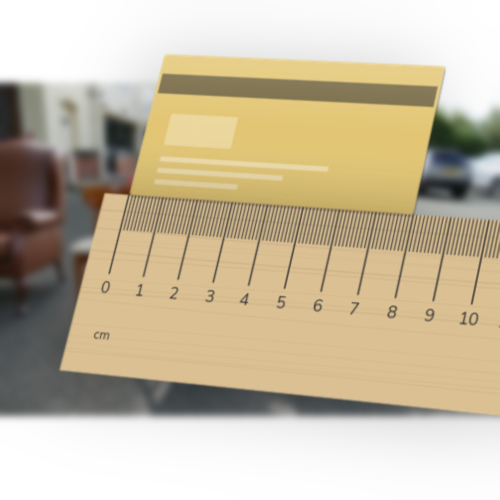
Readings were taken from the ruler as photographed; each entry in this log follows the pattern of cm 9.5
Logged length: cm 8
